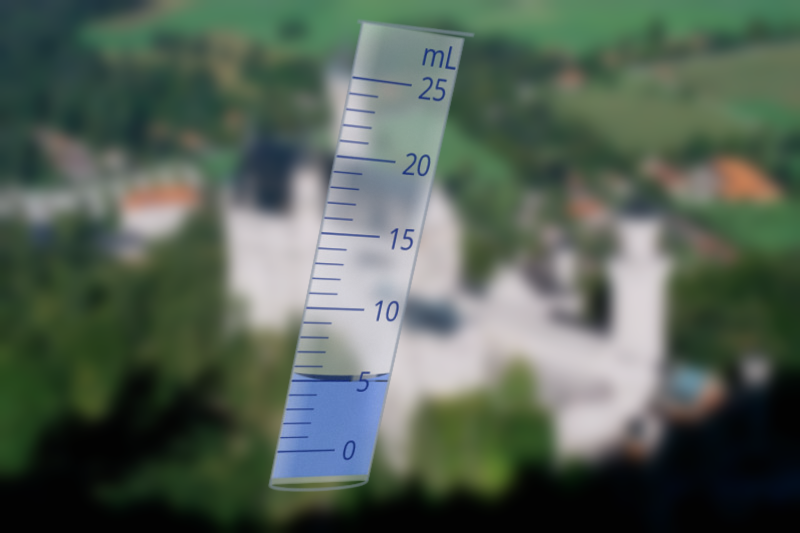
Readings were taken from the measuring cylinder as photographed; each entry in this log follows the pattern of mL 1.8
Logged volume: mL 5
